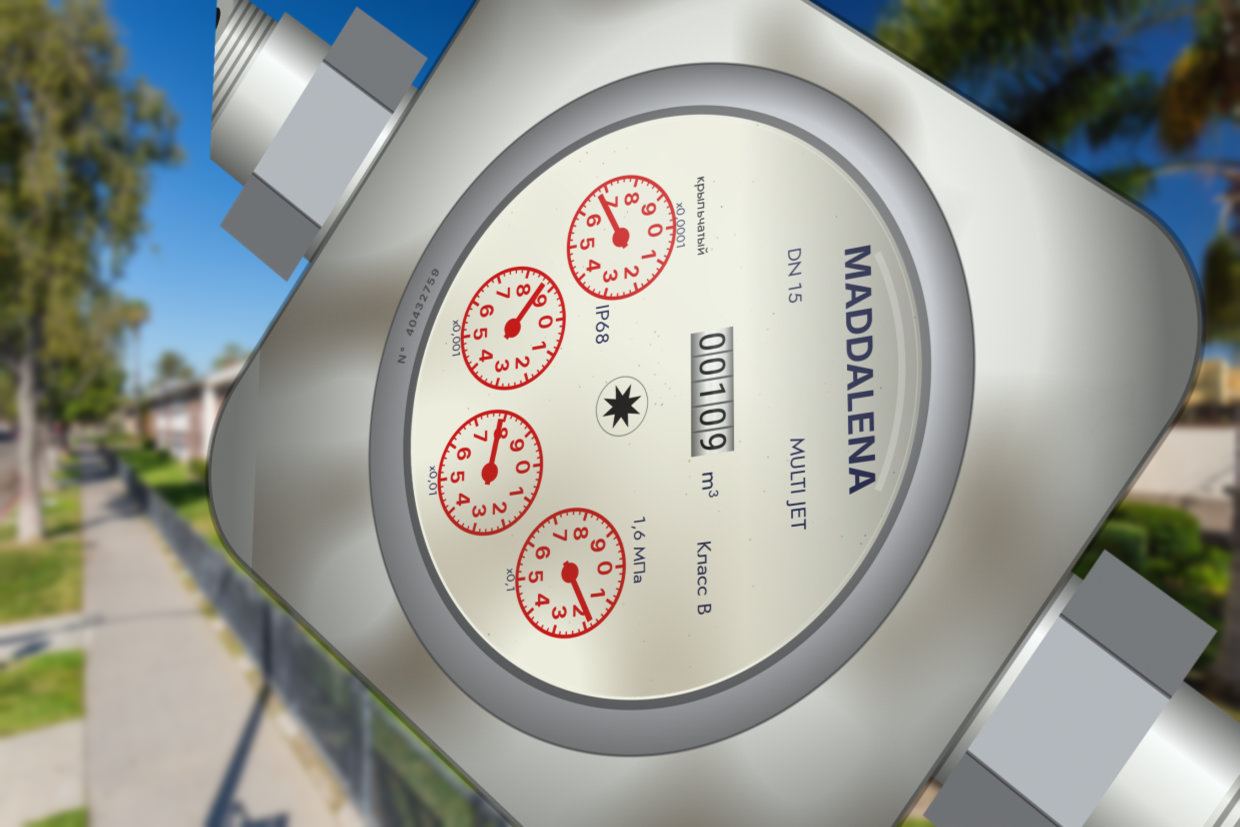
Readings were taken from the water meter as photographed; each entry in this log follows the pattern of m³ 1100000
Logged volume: m³ 109.1786
